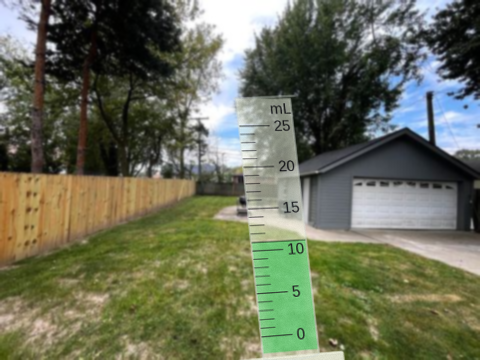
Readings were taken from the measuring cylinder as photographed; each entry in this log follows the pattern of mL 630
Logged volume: mL 11
